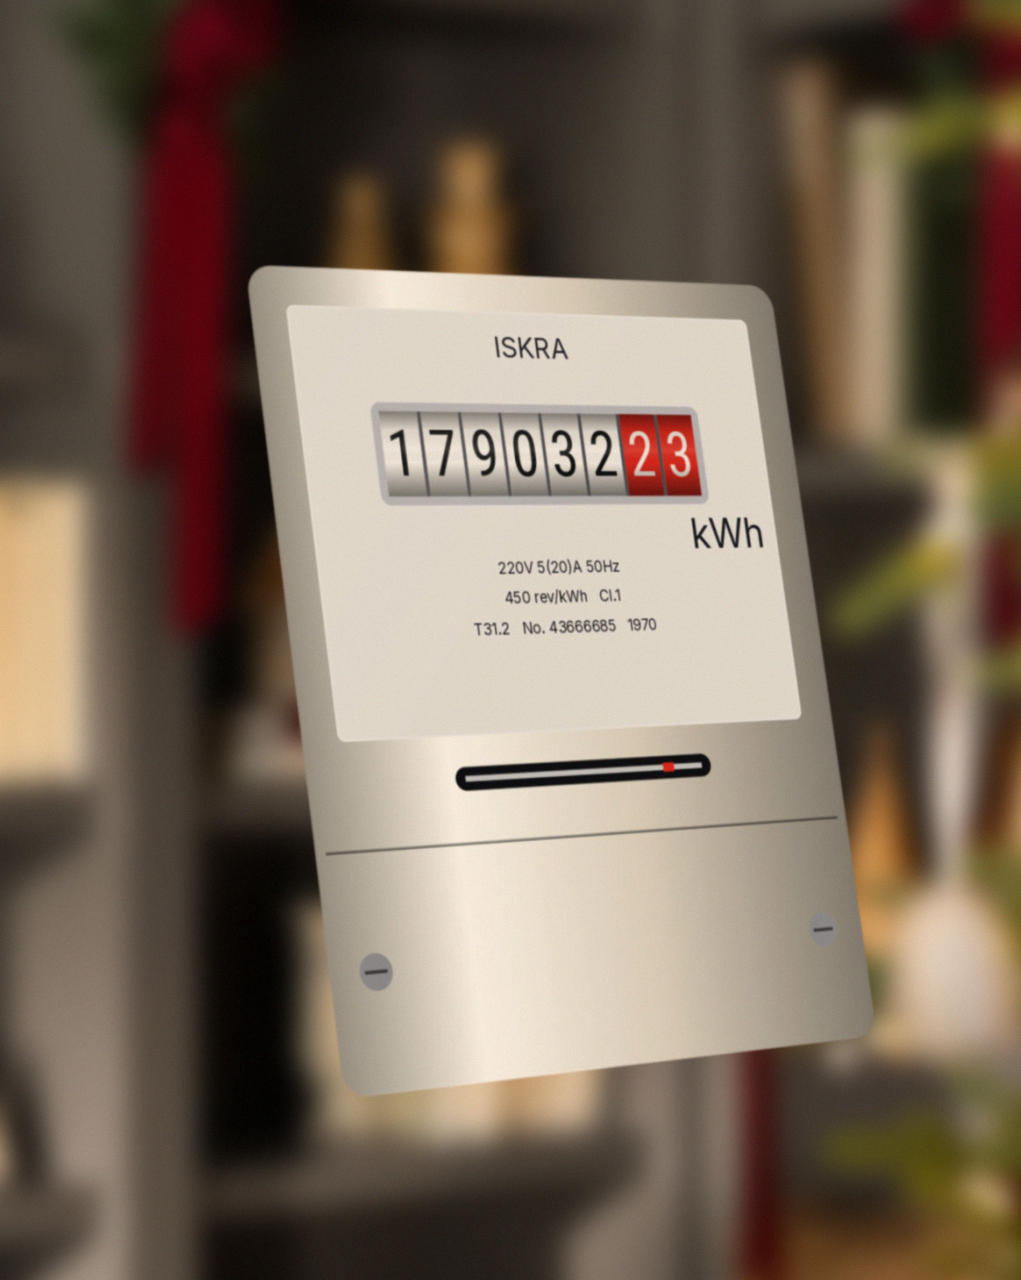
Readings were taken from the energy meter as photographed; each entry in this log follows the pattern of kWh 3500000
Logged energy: kWh 179032.23
